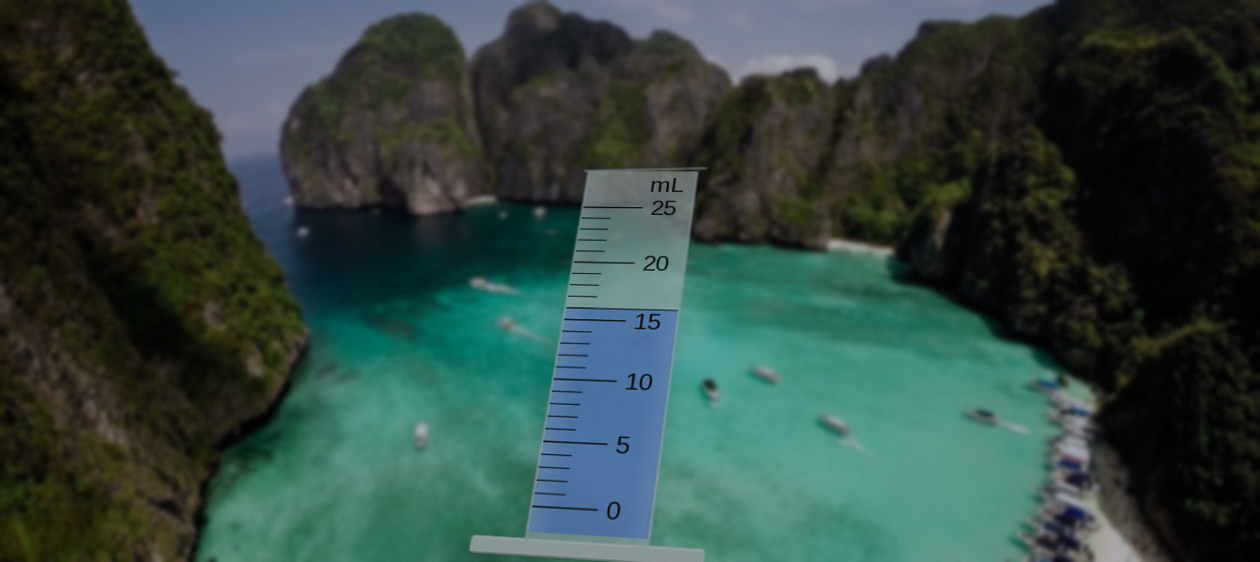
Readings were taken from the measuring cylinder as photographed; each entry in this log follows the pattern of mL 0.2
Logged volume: mL 16
